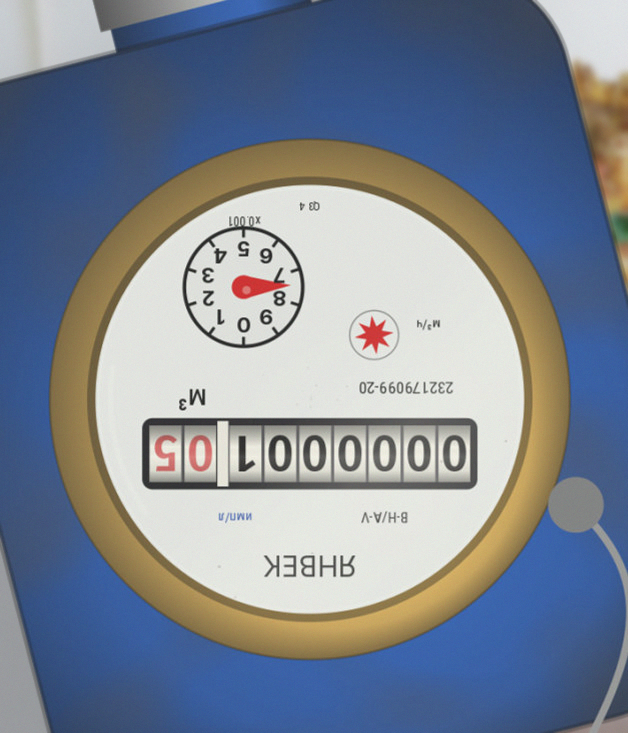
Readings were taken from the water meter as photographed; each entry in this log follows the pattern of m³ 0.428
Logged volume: m³ 1.057
